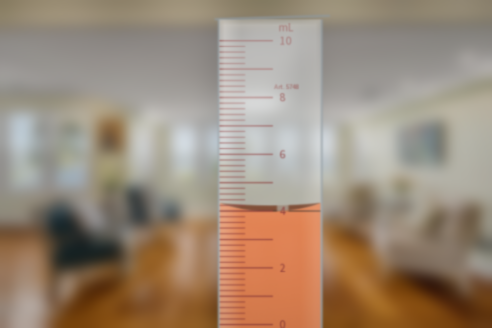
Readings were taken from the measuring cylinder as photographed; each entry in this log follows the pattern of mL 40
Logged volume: mL 4
